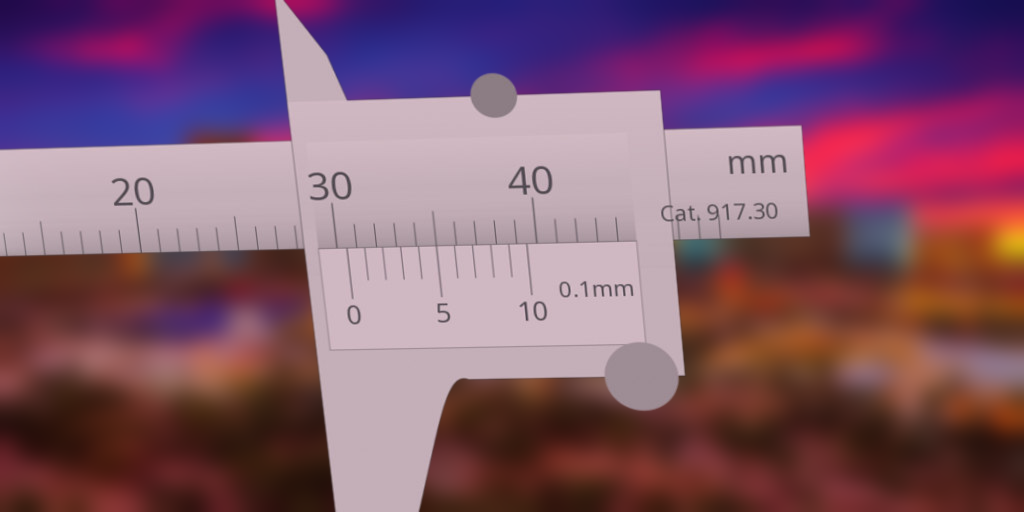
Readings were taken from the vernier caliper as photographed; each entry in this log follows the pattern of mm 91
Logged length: mm 30.5
